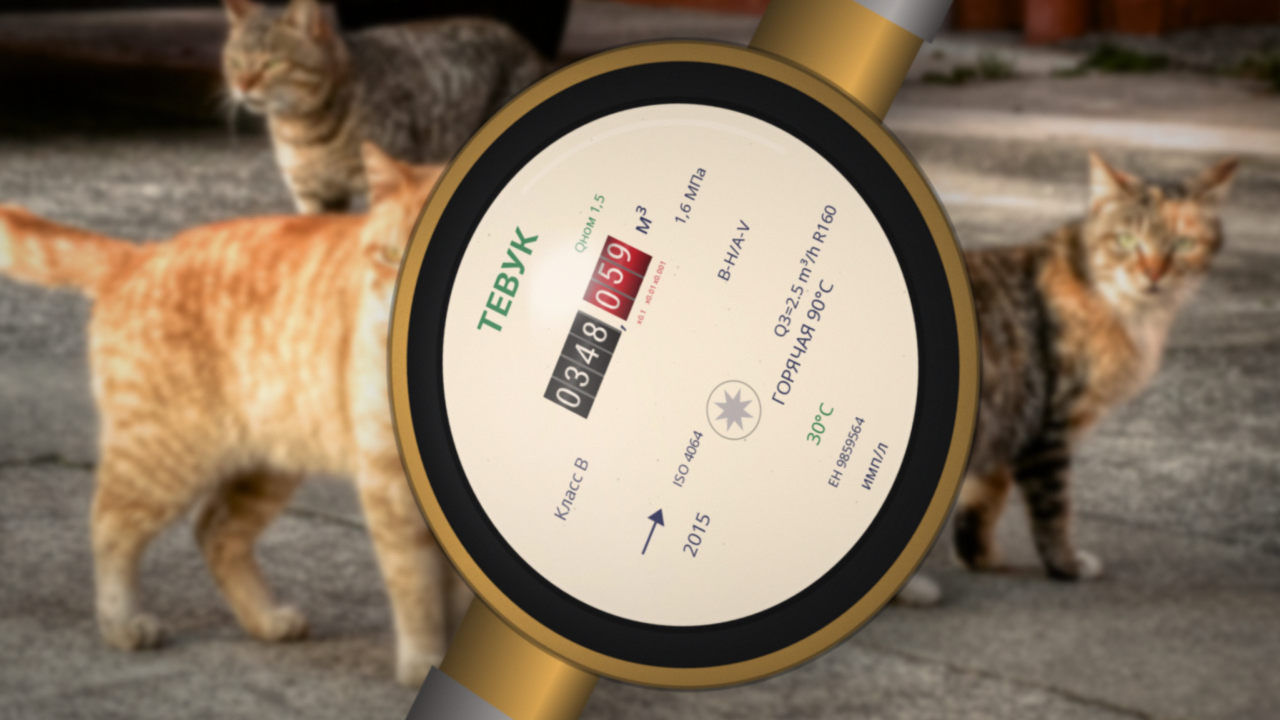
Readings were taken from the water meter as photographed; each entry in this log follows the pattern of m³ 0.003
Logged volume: m³ 348.059
